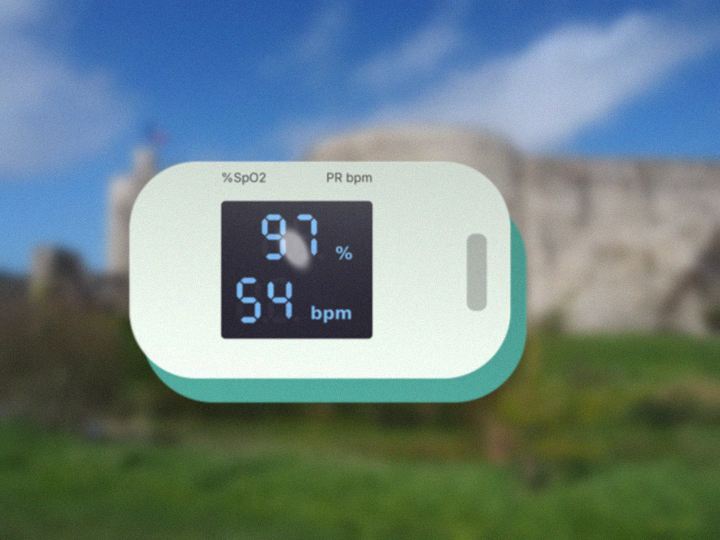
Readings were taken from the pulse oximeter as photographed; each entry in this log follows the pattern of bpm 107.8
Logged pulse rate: bpm 54
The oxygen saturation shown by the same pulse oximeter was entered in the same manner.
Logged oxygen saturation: % 97
